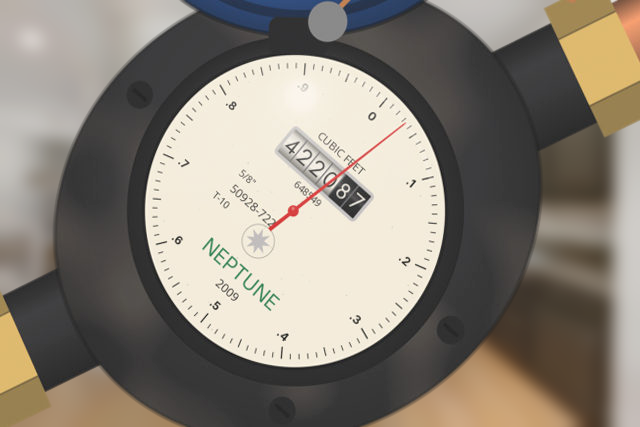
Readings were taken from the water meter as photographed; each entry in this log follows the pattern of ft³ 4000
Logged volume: ft³ 422087.03
